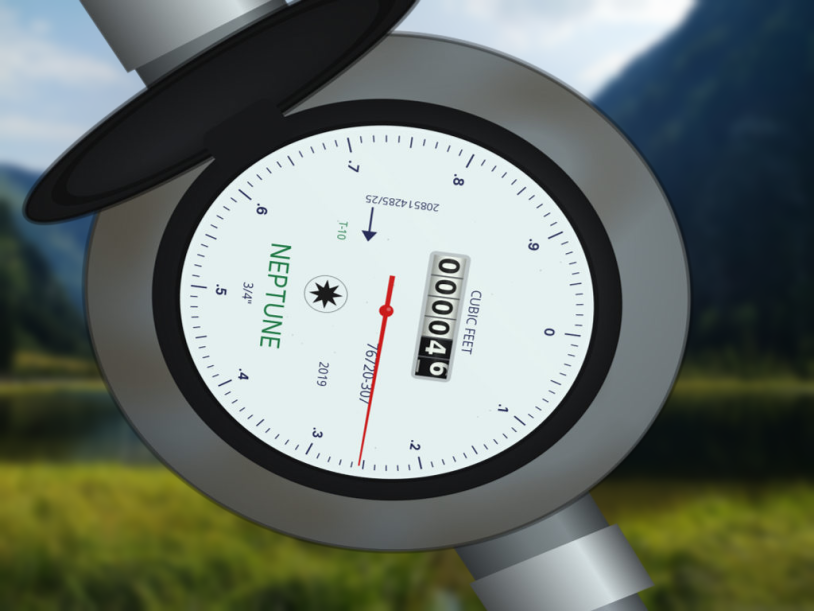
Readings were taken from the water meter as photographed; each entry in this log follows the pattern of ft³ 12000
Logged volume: ft³ 46.25
